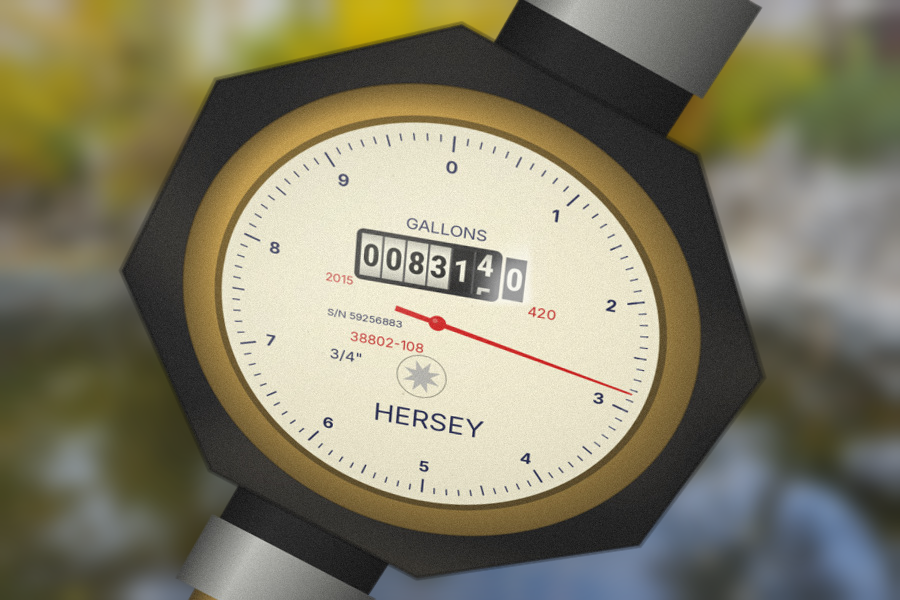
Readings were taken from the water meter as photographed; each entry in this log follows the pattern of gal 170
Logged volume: gal 83142.8
